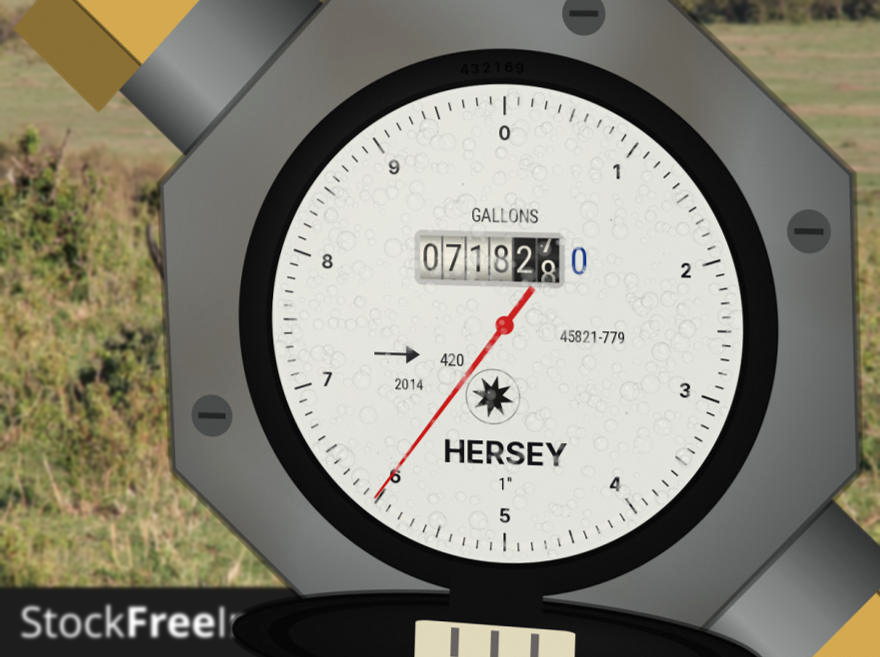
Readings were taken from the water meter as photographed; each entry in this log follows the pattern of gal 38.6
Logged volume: gal 718276.0
